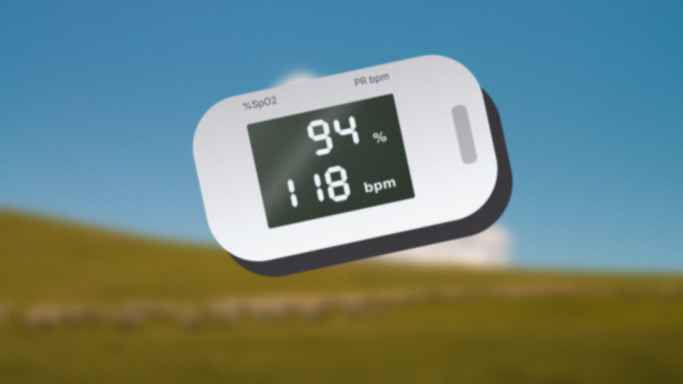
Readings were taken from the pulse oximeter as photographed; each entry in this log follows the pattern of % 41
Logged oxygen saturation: % 94
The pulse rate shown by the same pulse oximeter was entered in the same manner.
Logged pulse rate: bpm 118
